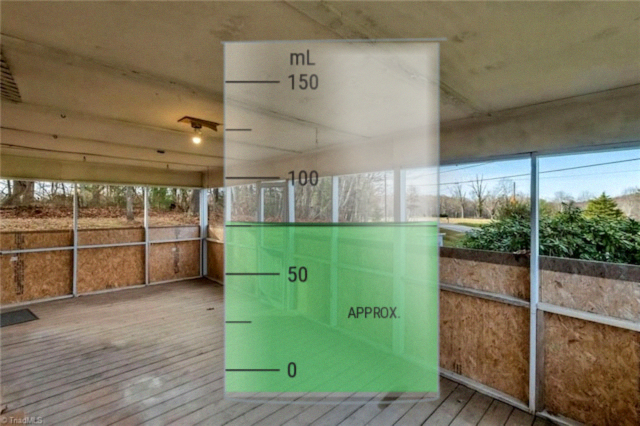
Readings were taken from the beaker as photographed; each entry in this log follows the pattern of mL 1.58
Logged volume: mL 75
